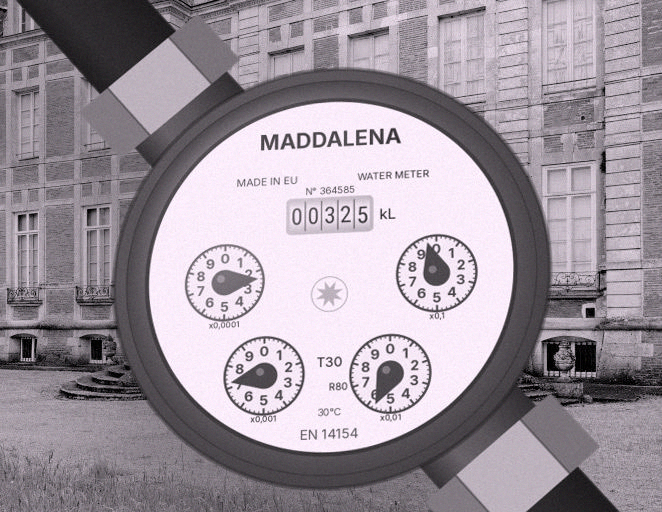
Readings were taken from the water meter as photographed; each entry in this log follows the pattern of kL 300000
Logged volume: kL 324.9572
